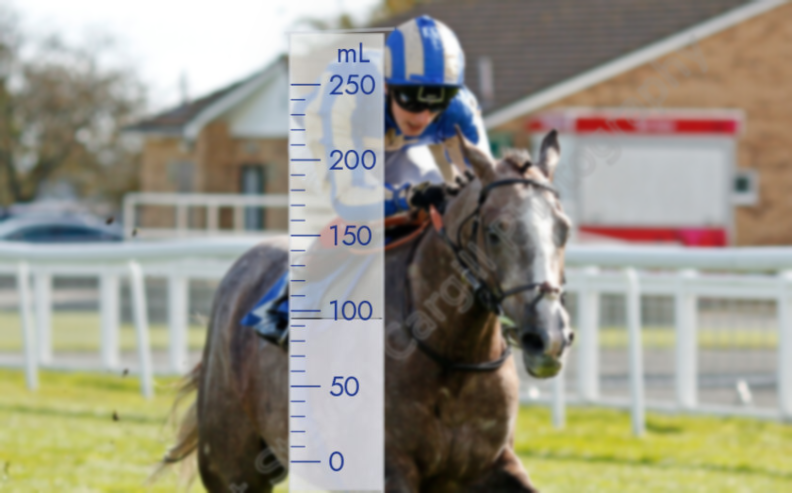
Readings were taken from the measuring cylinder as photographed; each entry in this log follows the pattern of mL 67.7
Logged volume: mL 95
